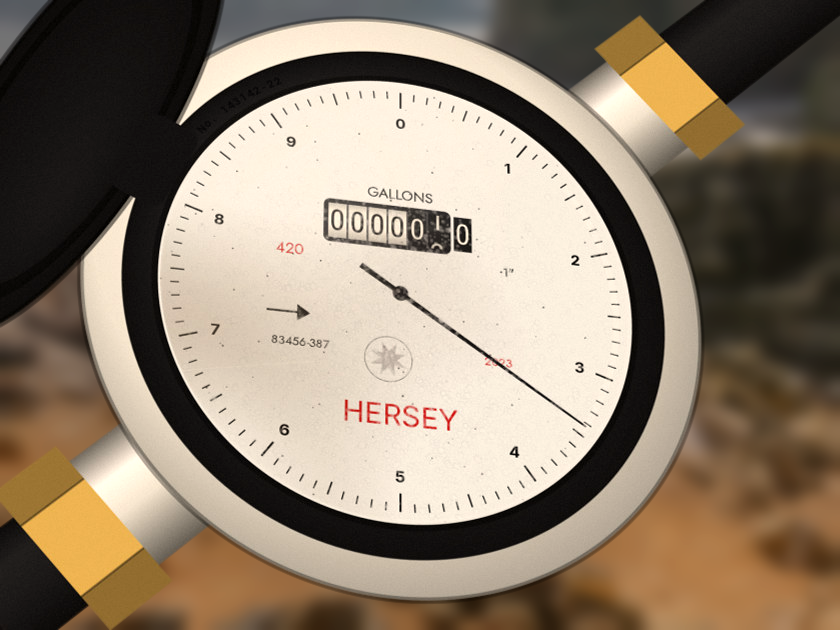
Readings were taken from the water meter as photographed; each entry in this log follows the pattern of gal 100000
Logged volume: gal 13.4
